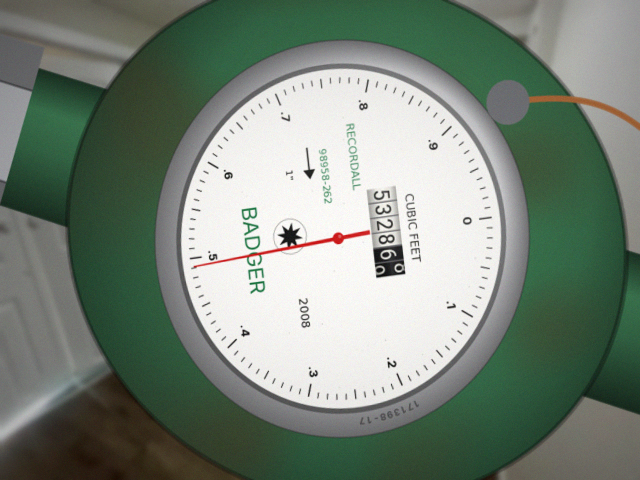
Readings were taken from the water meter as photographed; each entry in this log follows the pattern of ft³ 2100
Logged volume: ft³ 532868.49
